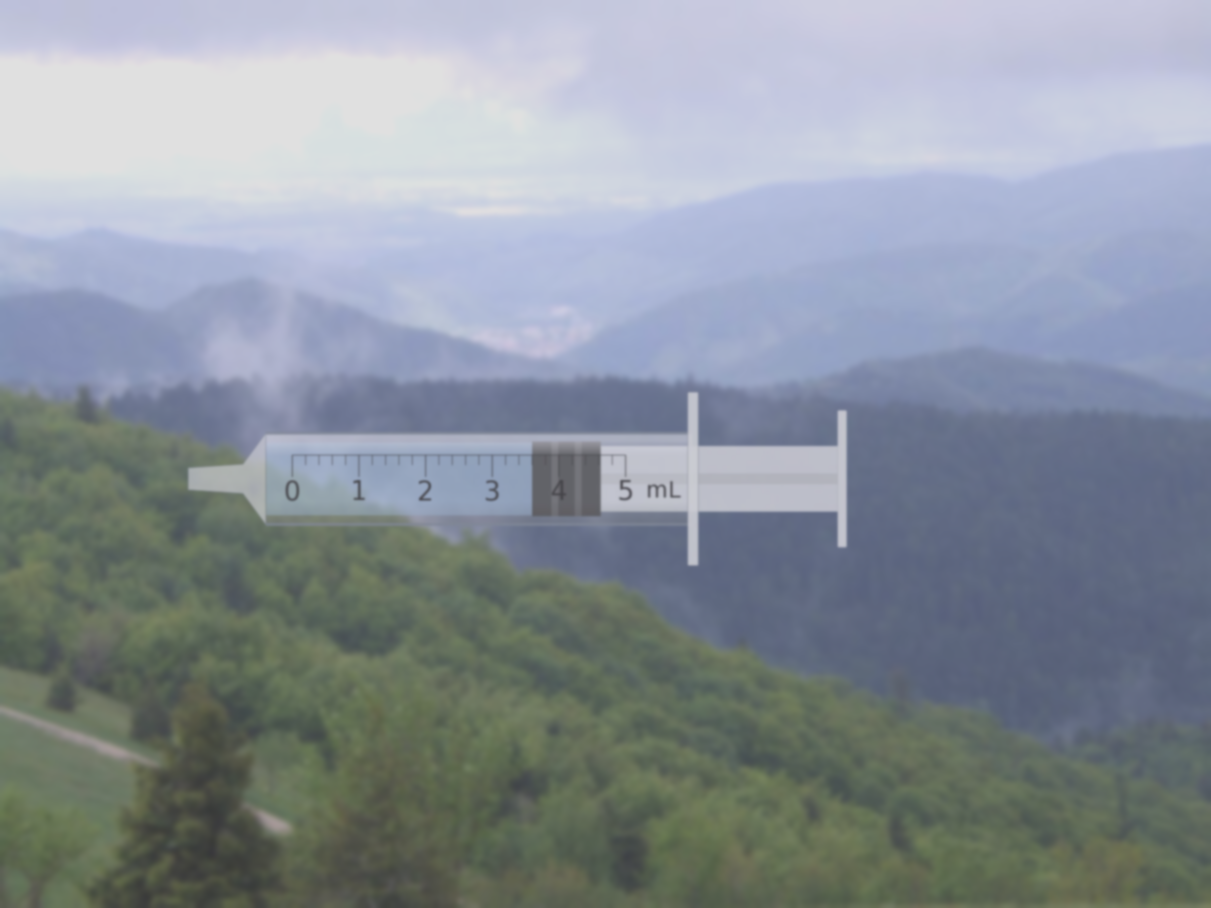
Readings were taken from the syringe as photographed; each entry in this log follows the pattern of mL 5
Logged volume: mL 3.6
